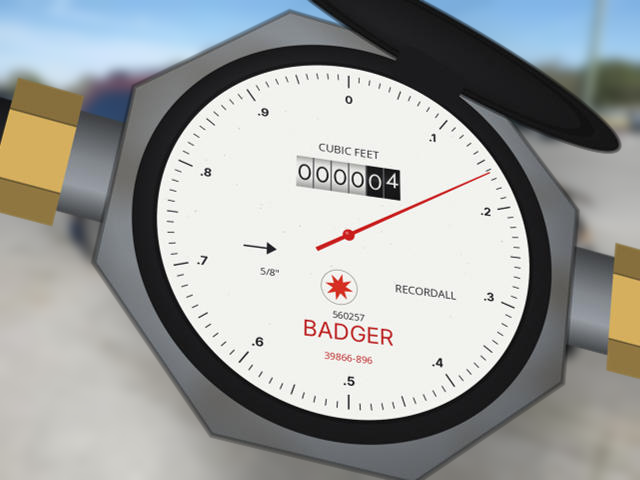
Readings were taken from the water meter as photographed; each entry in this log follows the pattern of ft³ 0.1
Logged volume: ft³ 4.16
